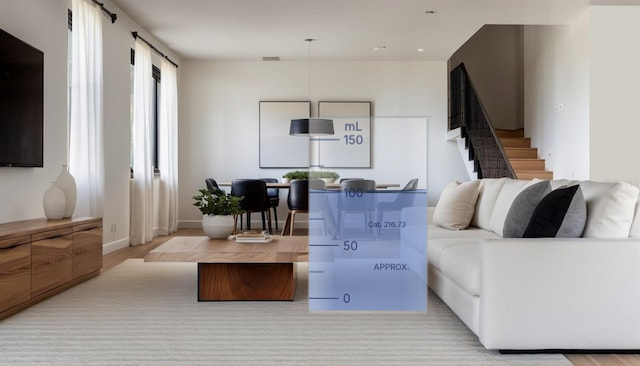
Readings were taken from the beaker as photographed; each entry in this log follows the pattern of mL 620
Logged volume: mL 100
